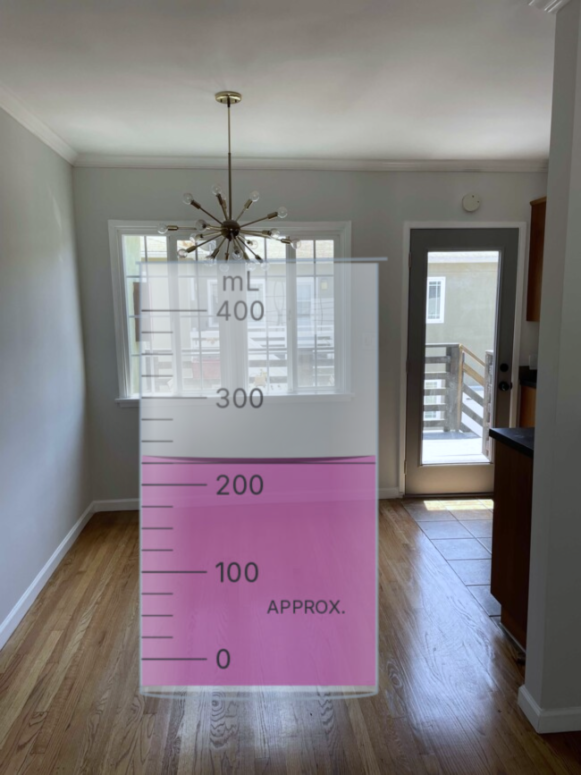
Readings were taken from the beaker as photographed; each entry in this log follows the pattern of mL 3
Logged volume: mL 225
